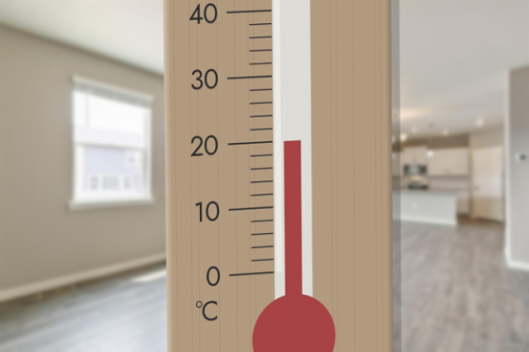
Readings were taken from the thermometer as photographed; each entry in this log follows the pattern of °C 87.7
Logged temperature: °C 20
